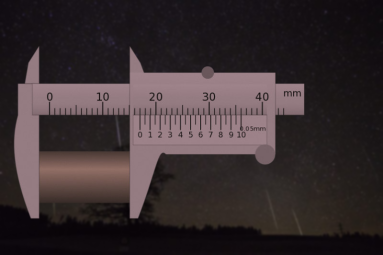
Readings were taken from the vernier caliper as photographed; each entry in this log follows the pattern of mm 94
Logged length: mm 17.0
